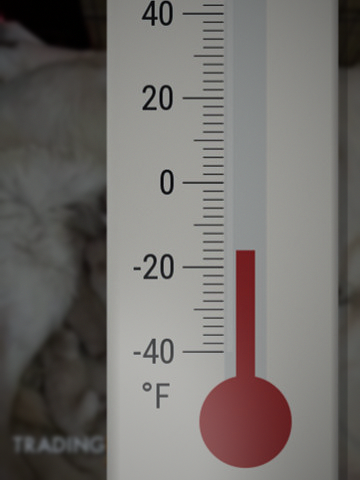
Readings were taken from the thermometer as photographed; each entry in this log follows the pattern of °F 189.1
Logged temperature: °F -16
